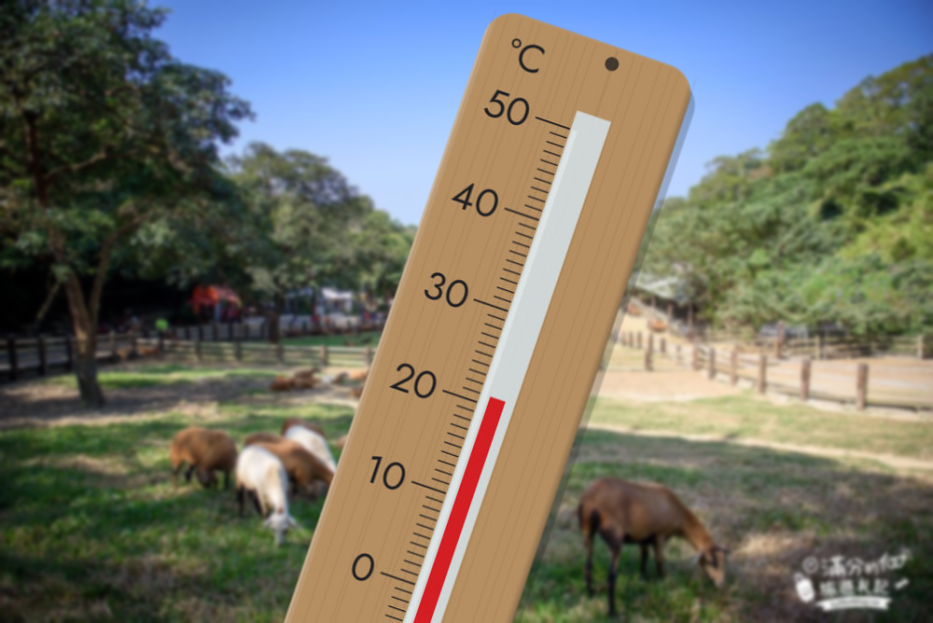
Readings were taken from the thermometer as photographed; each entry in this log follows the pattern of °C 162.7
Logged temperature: °C 21
